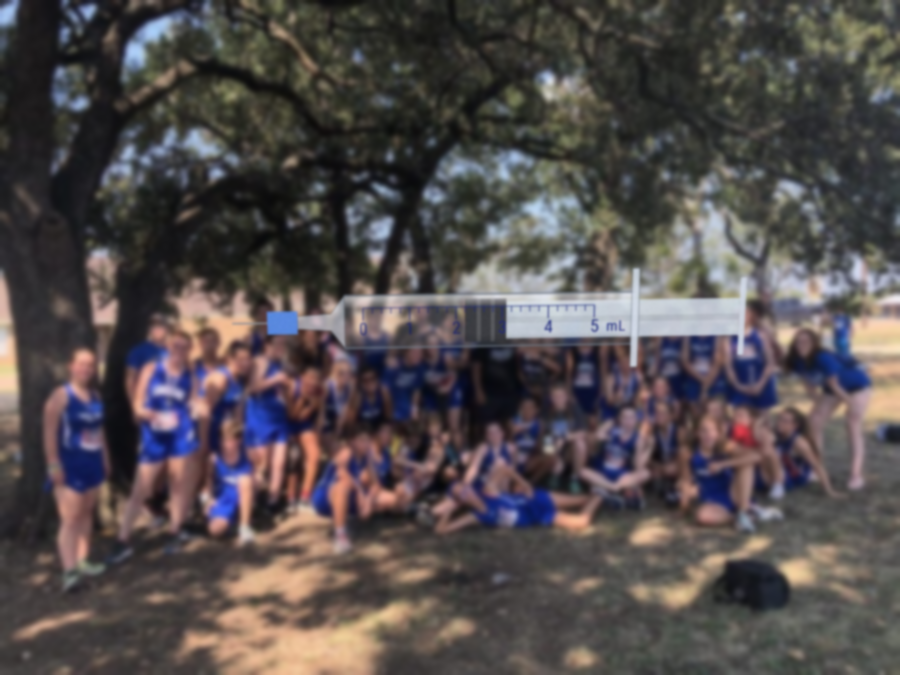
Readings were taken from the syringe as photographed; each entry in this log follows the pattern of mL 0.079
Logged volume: mL 2.2
